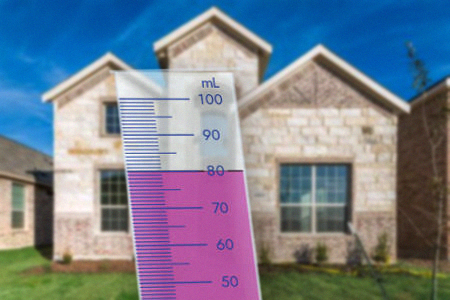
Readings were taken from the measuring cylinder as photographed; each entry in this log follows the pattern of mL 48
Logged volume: mL 80
